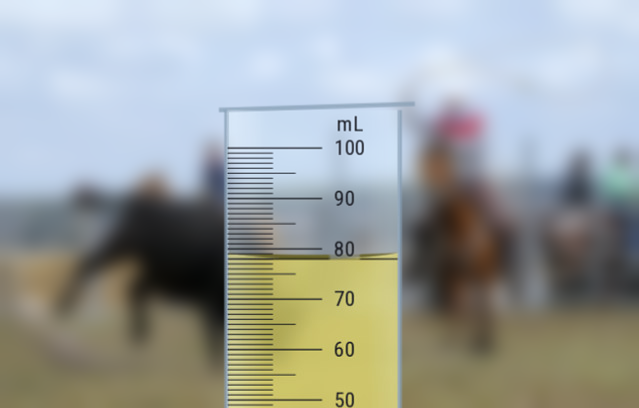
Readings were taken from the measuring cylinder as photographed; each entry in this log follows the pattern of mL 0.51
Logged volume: mL 78
